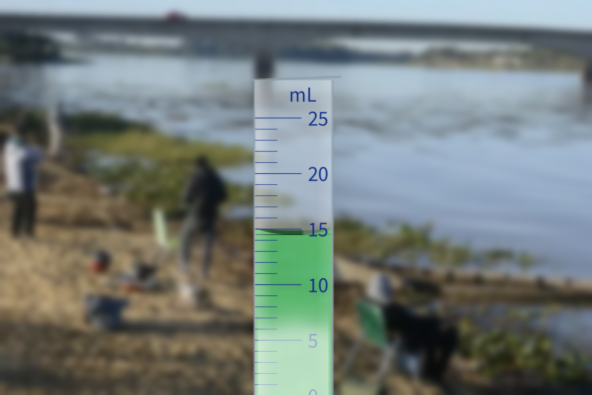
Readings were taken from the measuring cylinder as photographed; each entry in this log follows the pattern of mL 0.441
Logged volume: mL 14.5
